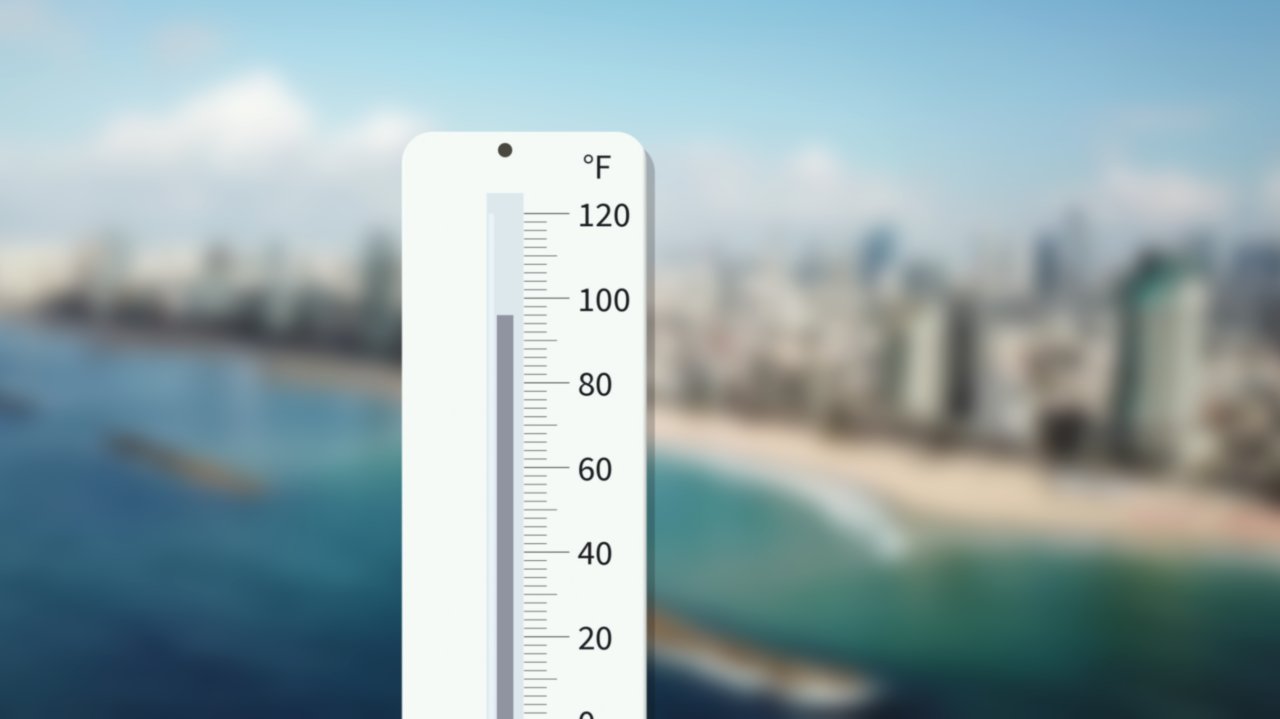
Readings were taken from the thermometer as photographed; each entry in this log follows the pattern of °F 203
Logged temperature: °F 96
